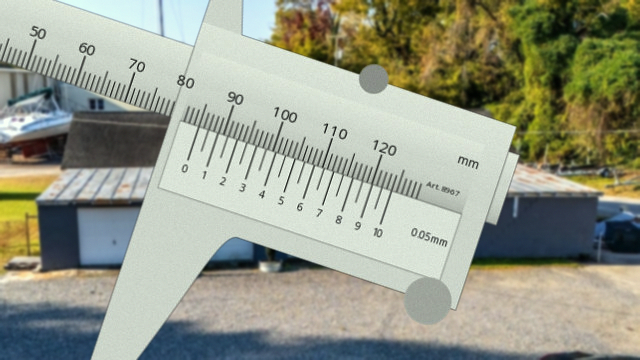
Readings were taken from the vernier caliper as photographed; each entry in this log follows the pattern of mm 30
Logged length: mm 85.0
